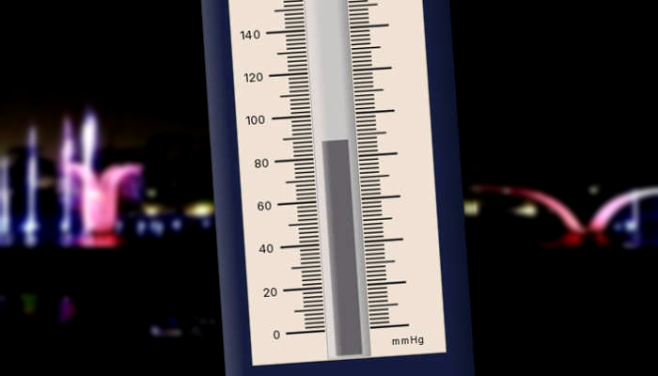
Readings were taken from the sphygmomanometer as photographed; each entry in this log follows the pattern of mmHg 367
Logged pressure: mmHg 88
